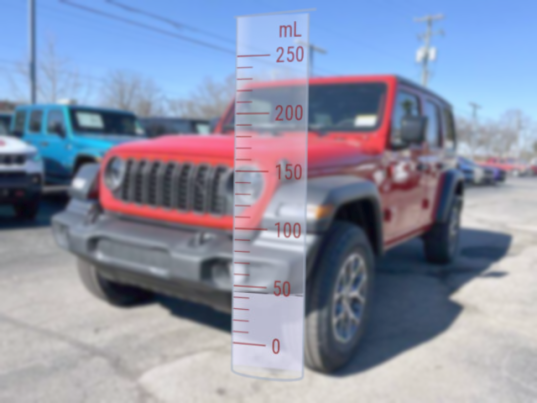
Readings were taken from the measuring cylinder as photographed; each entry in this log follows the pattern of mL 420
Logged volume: mL 45
